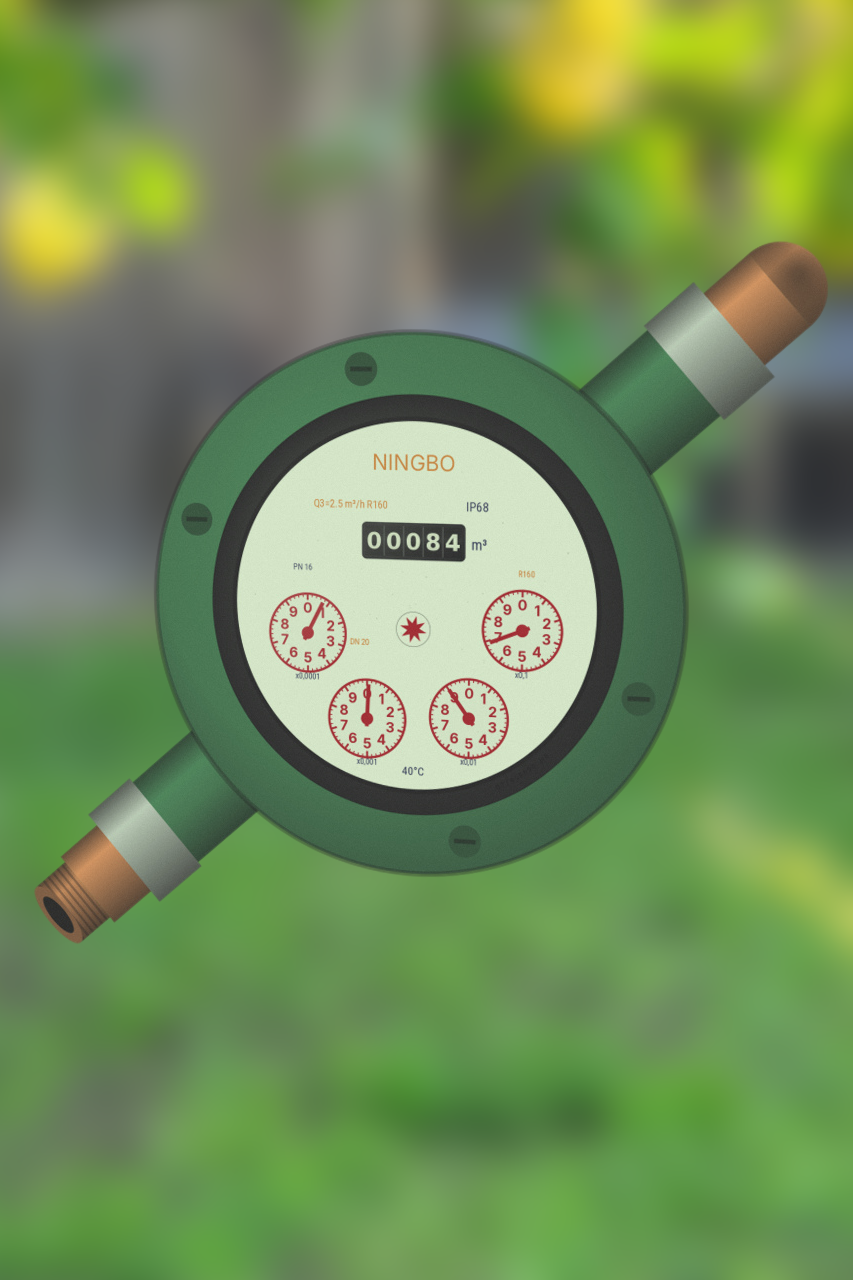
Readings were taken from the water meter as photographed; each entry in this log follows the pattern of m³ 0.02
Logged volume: m³ 84.6900
